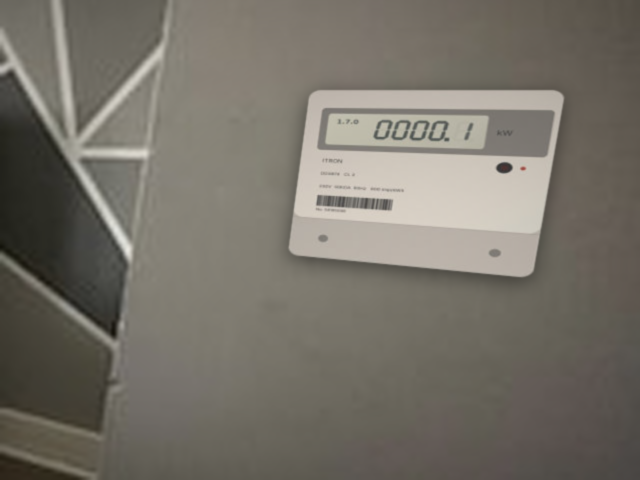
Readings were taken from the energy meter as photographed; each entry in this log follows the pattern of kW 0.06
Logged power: kW 0.1
